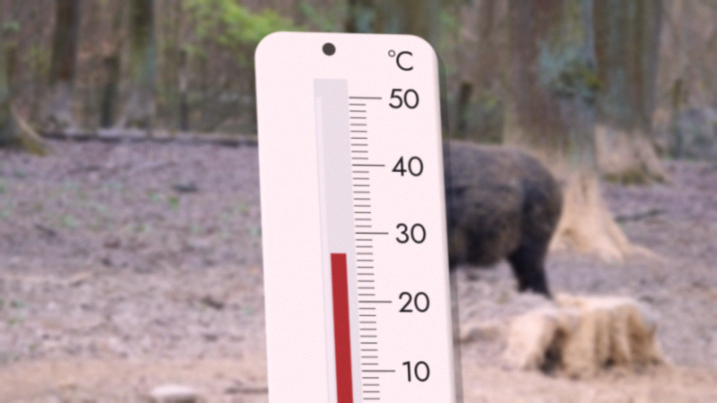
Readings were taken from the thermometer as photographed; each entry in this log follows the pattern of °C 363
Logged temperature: °C 27
